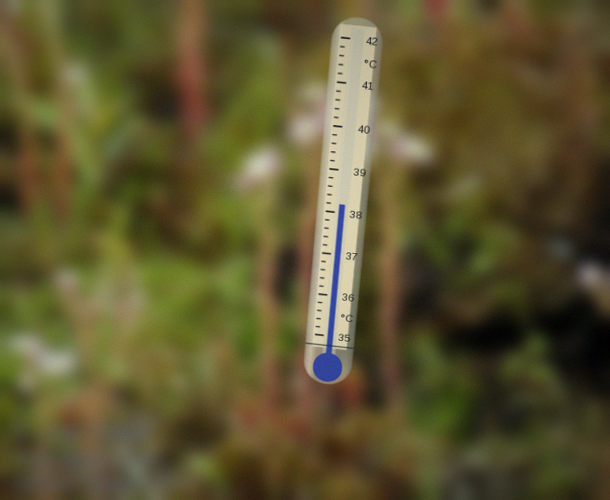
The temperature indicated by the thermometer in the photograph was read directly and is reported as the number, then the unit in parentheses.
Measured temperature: 38.2 (°C)
